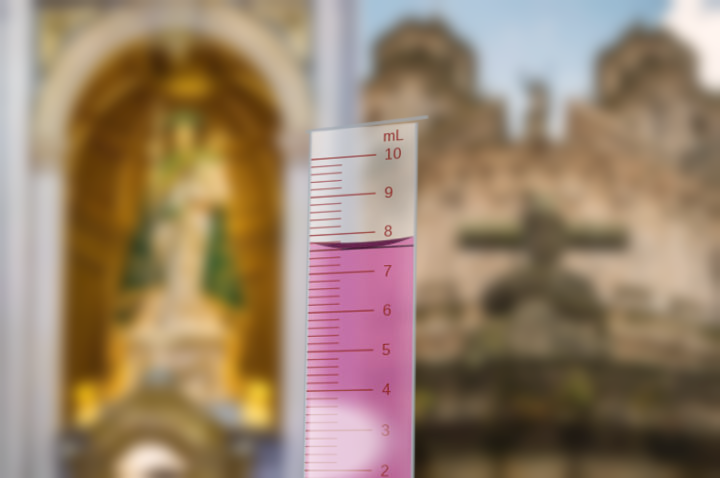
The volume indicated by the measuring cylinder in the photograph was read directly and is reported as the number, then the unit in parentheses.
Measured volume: 7.6 (mL)
